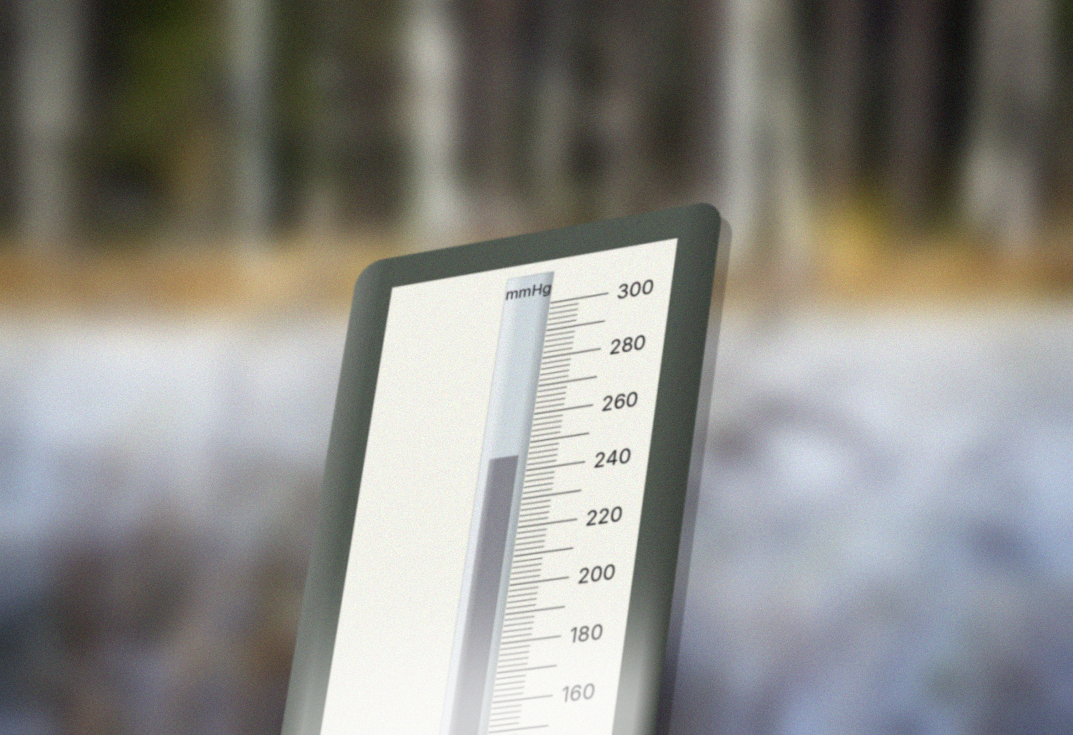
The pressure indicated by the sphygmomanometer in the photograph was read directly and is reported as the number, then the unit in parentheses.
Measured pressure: 246 (mmHg)
